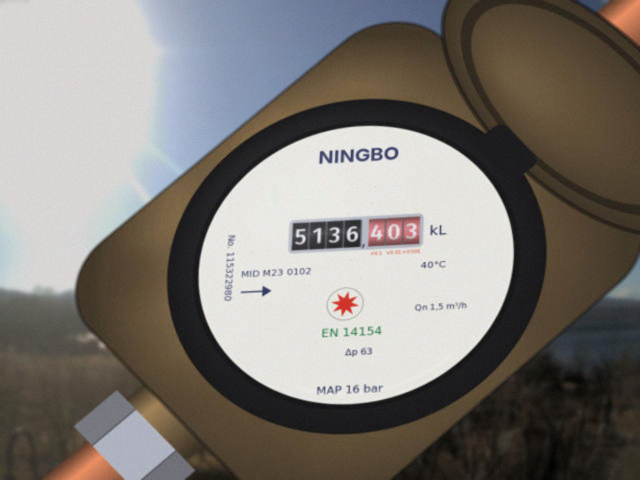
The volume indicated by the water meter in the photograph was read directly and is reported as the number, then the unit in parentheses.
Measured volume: 5136.403 (kL)
